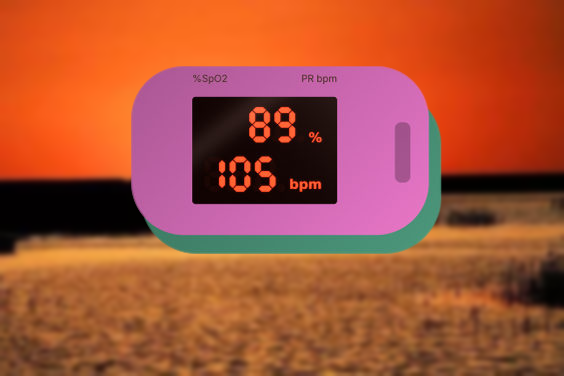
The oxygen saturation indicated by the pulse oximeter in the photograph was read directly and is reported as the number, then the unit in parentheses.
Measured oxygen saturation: 89 (%)
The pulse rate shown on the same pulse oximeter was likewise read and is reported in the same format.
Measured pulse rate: 105 (bpm)
